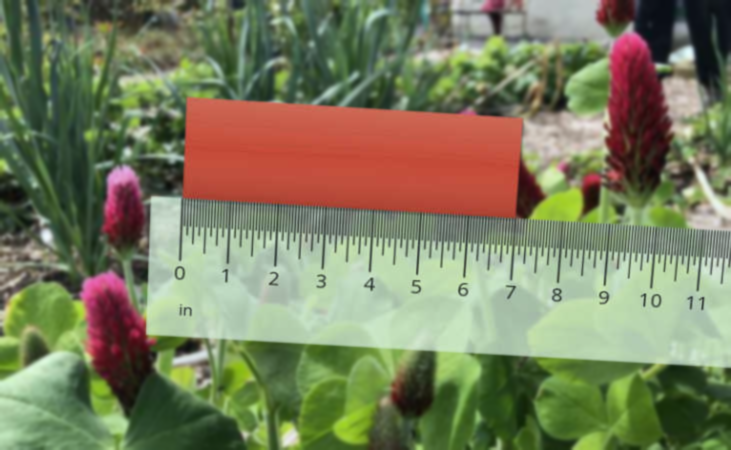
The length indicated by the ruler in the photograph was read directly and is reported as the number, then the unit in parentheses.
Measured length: 7 (in)
